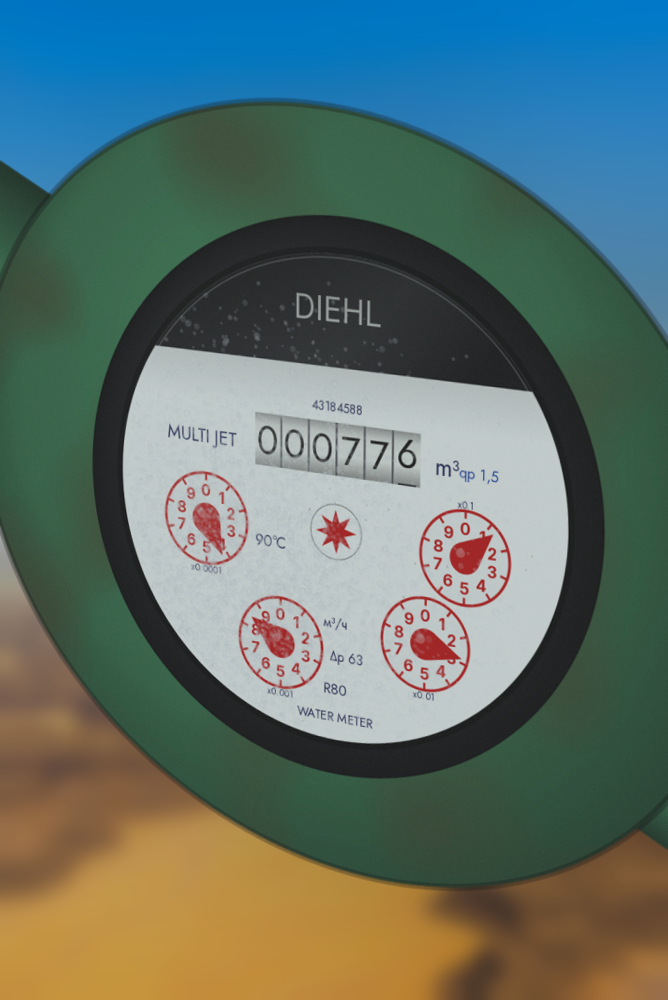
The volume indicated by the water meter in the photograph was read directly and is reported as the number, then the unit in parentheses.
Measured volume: 776.1284 (m³)
